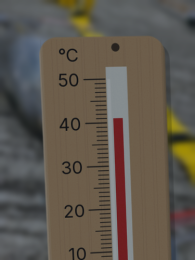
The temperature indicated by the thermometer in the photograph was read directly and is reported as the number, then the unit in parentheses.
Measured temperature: 41 (°C)
